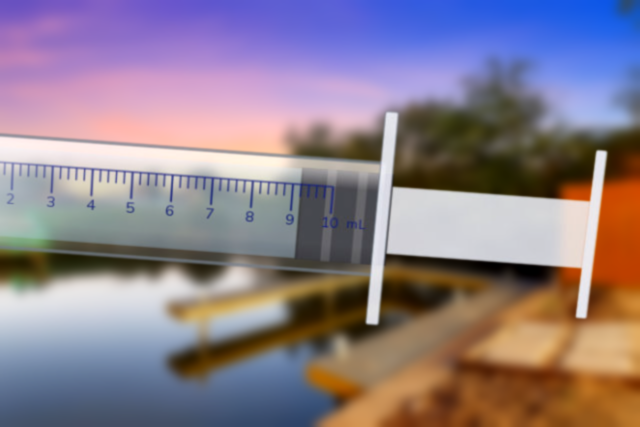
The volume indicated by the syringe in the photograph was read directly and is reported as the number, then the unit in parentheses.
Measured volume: 9.2 (mL)
